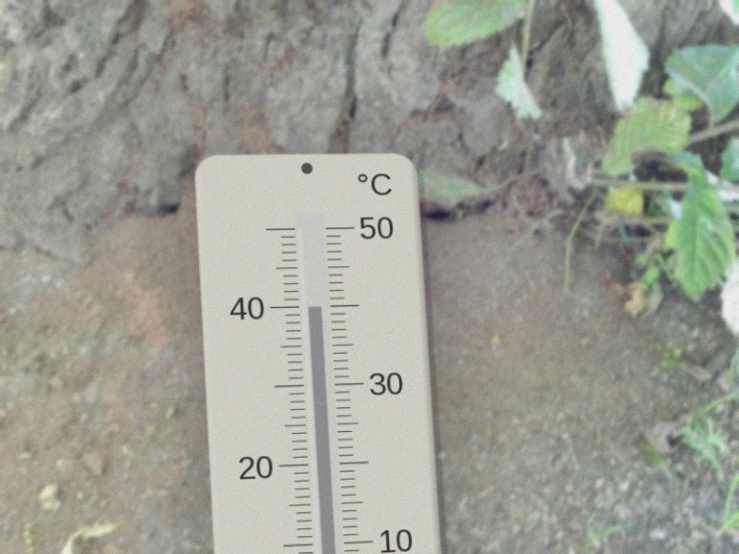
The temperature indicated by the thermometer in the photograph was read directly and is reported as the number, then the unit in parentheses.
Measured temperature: 40 (°C)
